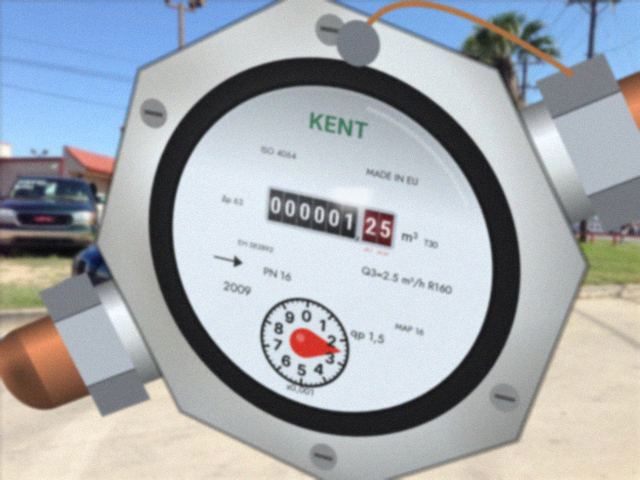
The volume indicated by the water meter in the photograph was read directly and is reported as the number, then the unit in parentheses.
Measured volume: 1.252 (m³)
